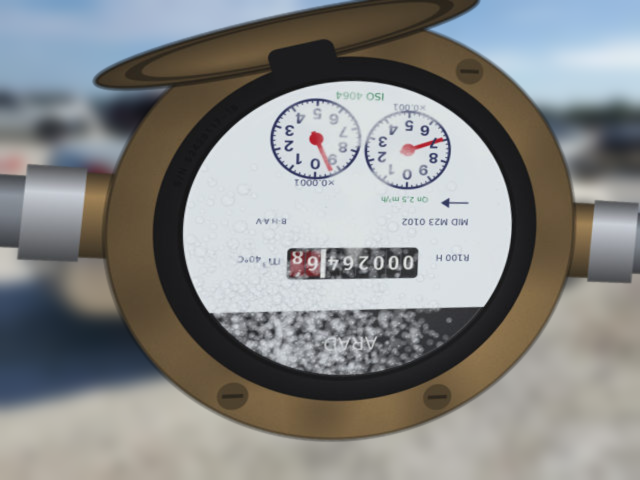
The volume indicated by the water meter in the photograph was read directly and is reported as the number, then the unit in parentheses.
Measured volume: 264.6769 (m³)
